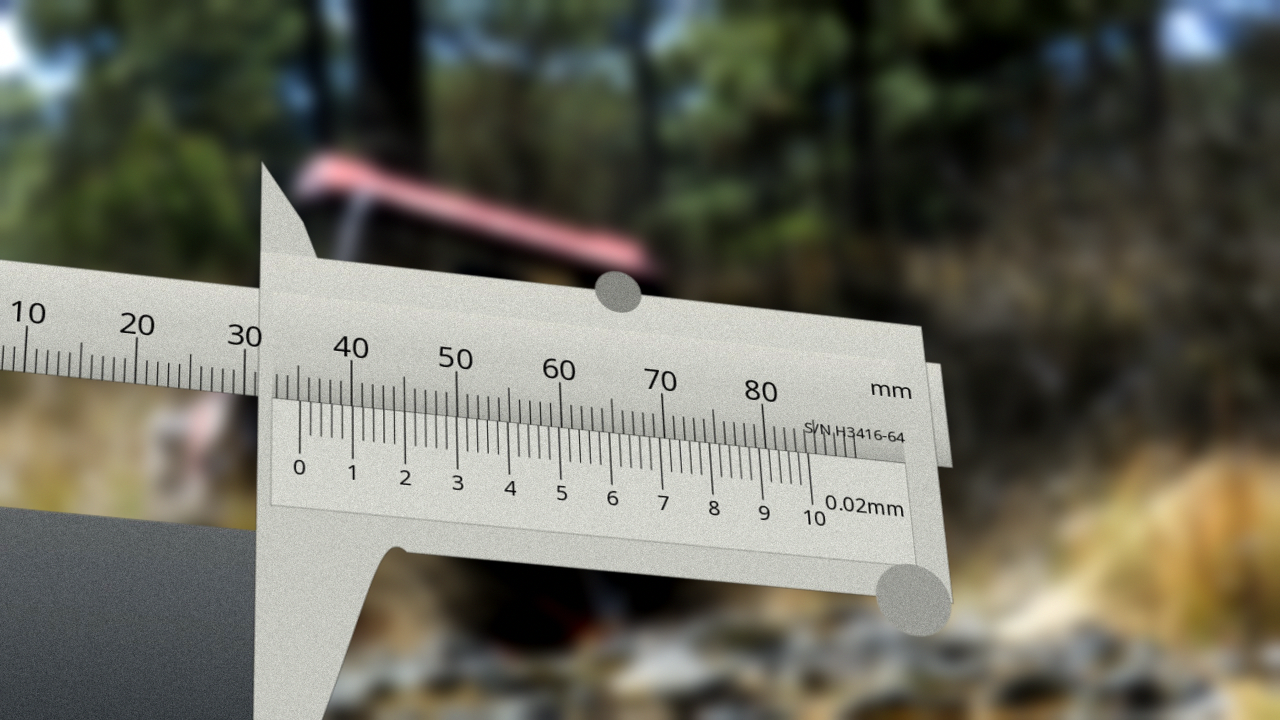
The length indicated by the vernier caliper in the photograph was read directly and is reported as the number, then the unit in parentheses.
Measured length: 35.2 (mm)
